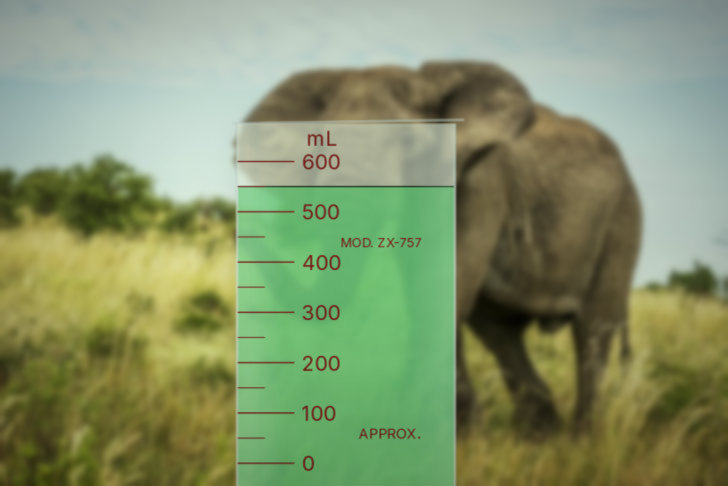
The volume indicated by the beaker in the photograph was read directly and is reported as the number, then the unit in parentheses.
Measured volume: 550 (mL)
